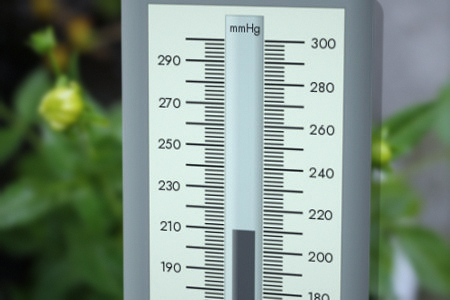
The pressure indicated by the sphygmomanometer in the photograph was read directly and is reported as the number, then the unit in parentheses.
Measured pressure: 210 (mmHg)
